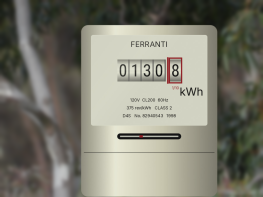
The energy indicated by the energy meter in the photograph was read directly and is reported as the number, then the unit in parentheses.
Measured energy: 130.8 (kWh)
